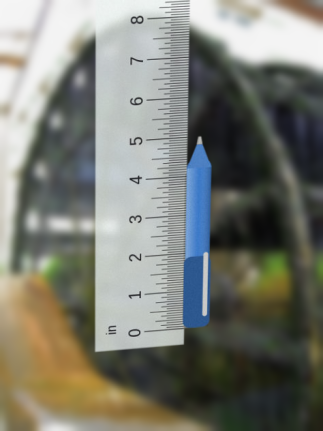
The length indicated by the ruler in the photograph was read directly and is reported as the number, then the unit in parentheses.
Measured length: 5 (in)
